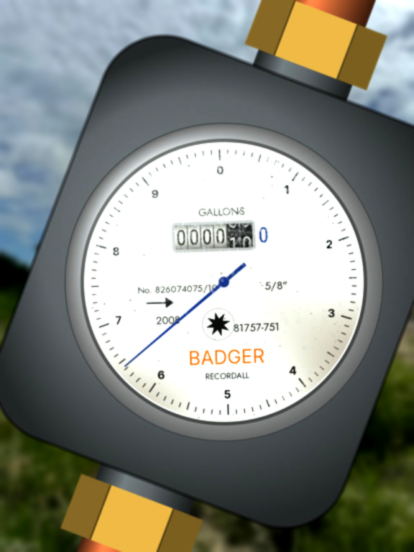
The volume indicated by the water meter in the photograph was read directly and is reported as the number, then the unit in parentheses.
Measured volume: 96.4 (gal)
